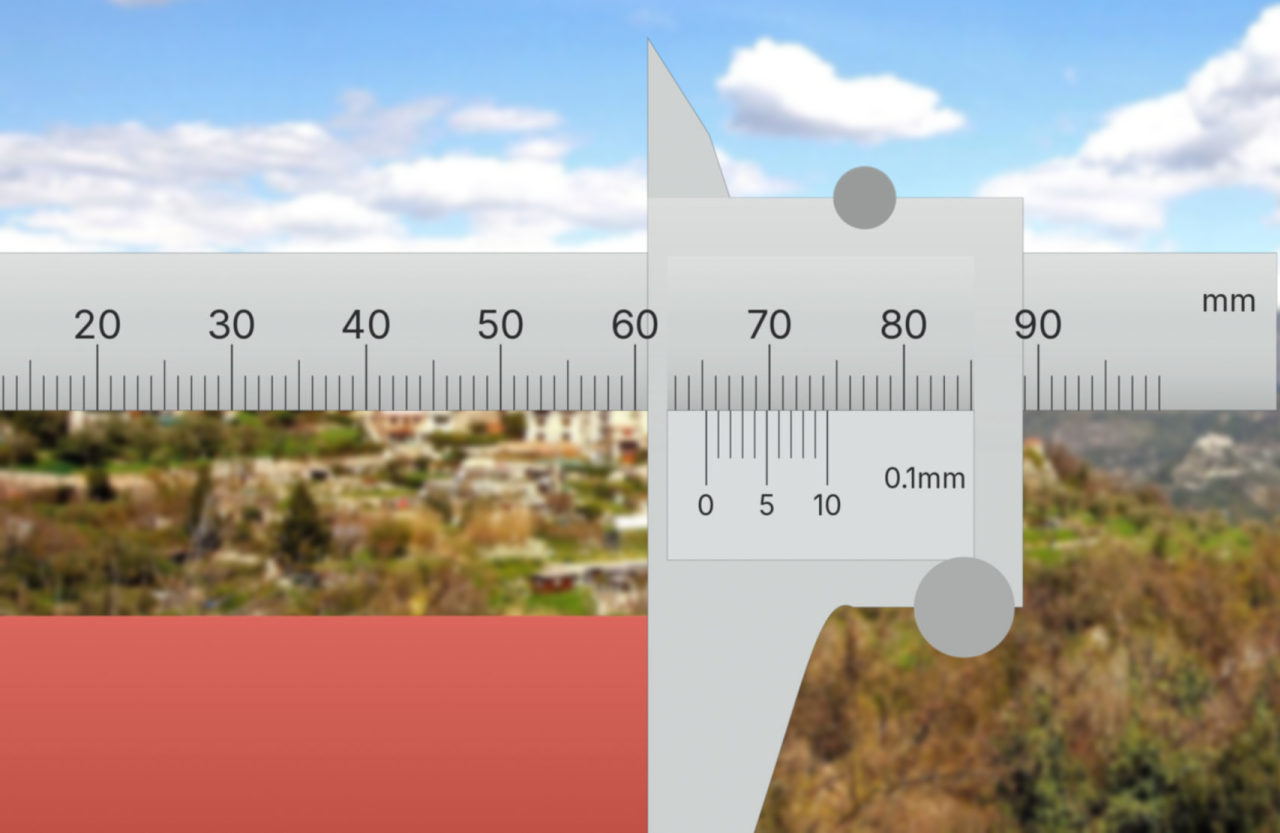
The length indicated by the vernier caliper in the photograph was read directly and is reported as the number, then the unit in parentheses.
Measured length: 65.3 (mm)
